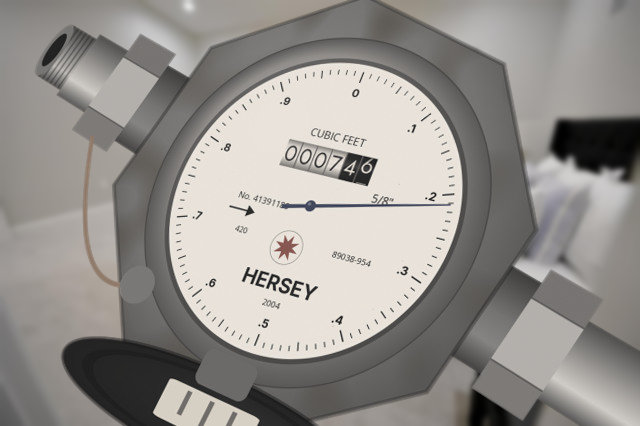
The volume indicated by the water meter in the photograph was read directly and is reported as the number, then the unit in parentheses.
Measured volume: 746.21 (ft³)
